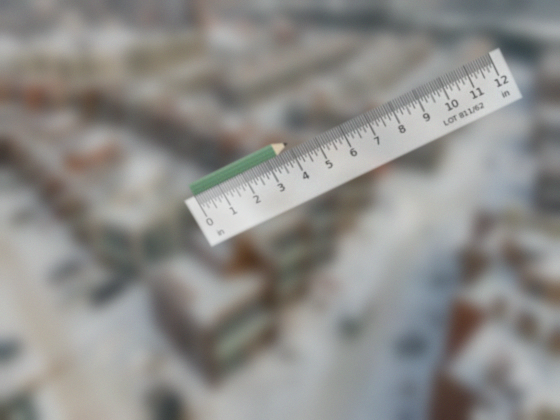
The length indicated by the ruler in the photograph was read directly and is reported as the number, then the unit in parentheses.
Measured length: 4 (in)
